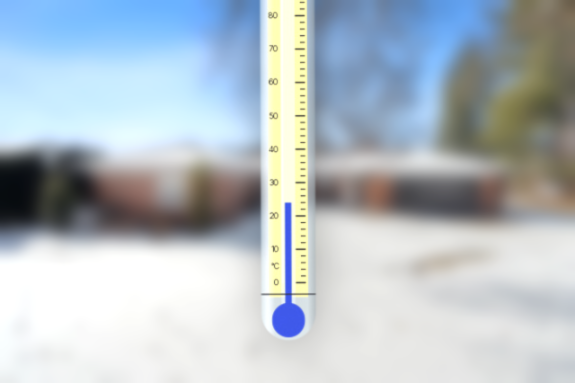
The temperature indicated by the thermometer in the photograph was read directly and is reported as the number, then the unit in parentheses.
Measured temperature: 24 (°C)
